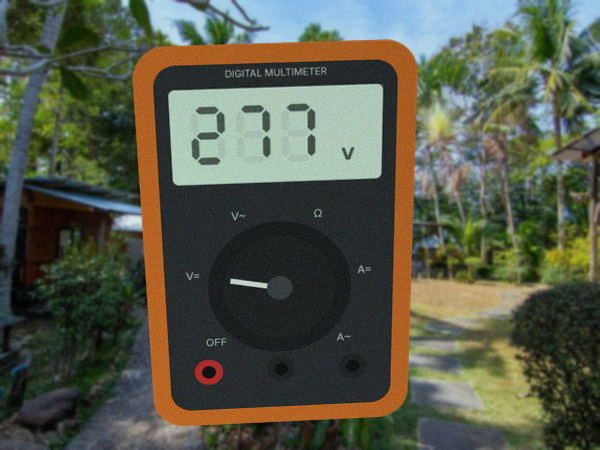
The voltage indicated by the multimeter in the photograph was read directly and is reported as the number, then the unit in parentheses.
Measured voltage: 277 (V)
